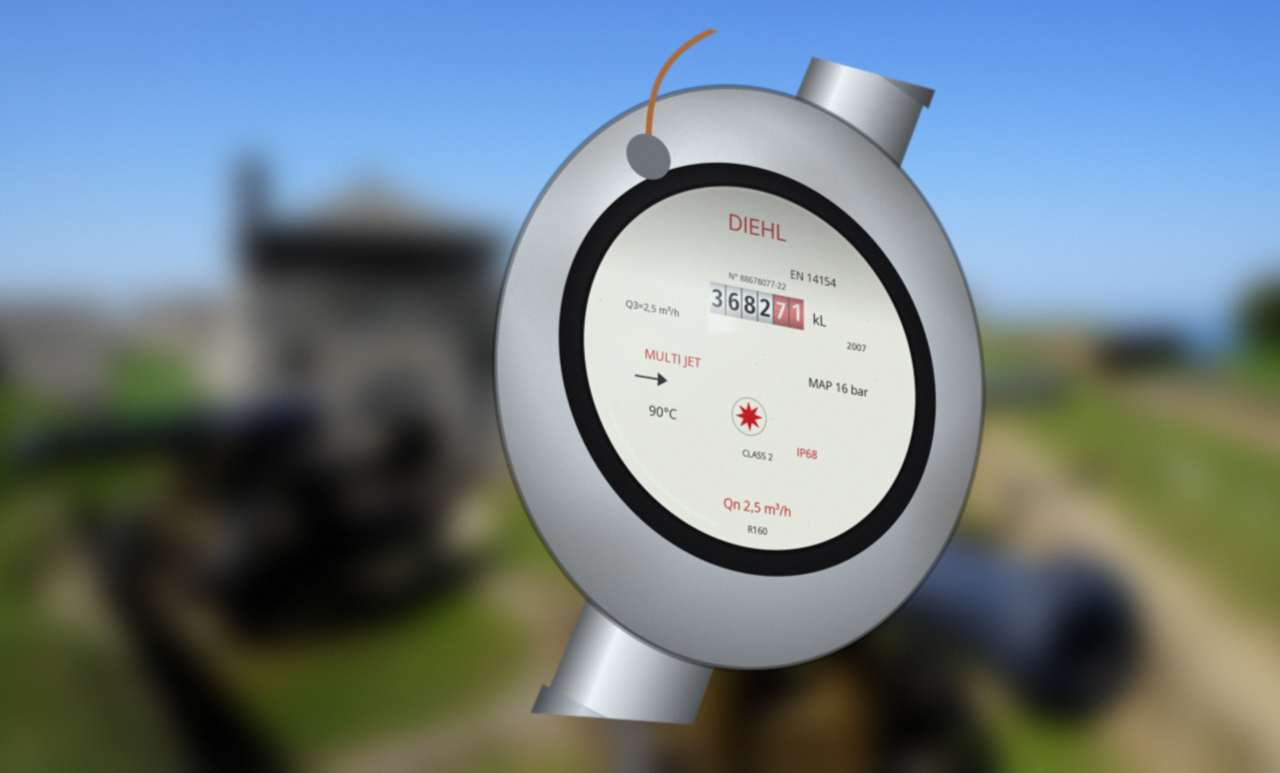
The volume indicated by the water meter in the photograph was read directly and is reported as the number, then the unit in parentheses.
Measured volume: 3682.71 (kL)
